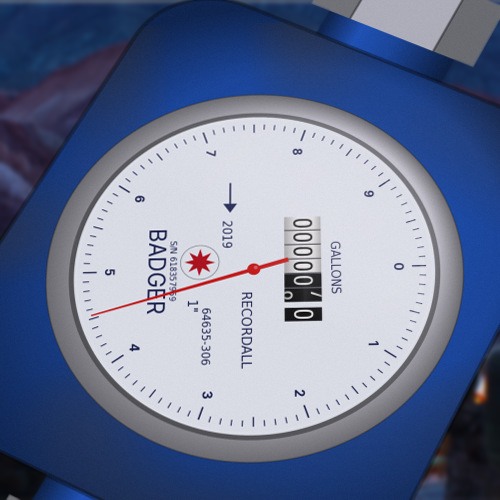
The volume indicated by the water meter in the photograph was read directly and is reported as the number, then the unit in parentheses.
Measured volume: 74.5 (gal)
